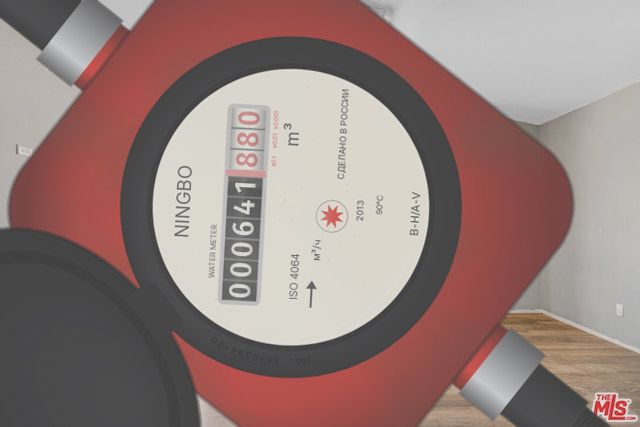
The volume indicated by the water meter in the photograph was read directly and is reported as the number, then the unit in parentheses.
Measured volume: 641.880 (m³)
